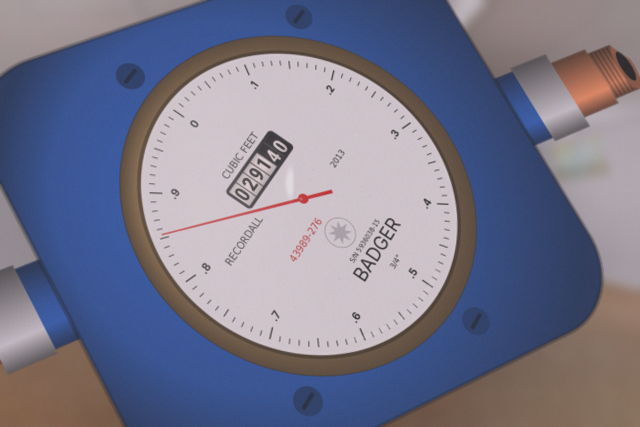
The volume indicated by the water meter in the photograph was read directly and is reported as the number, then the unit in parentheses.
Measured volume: 29139.85 (ft³)
